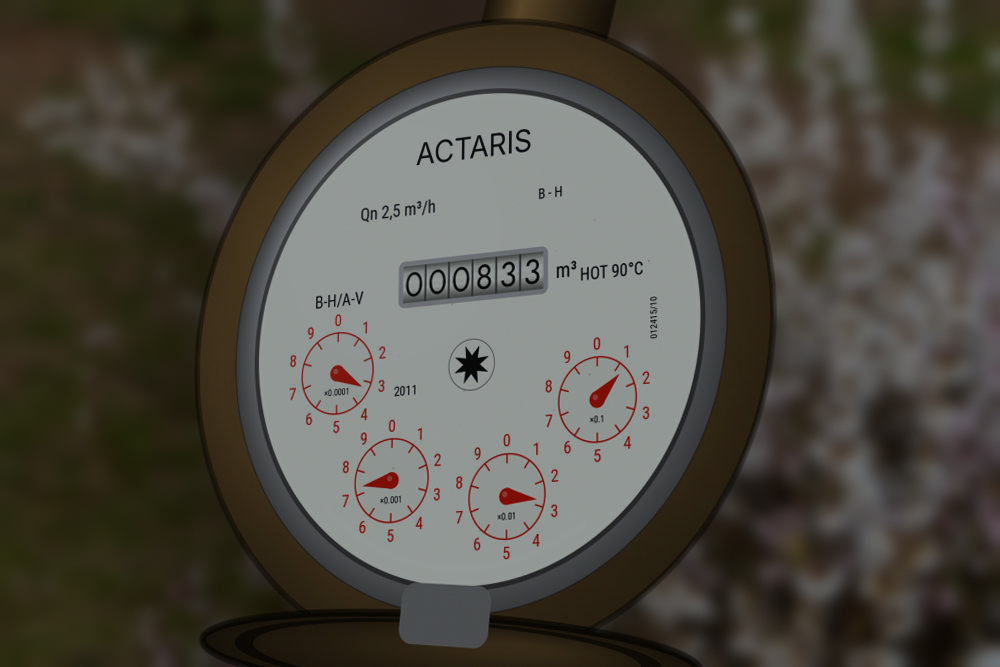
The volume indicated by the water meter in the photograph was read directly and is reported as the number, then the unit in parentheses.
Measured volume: 833.1273 (m³)
